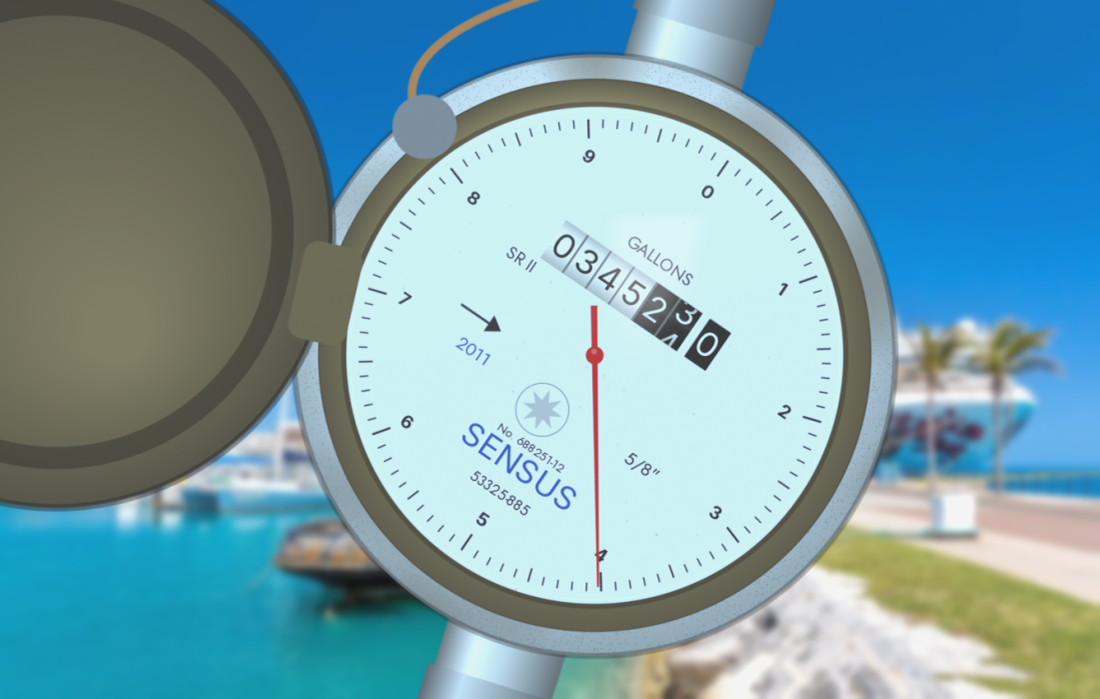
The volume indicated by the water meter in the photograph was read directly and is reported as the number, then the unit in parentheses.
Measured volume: 345234.0 (gal)
